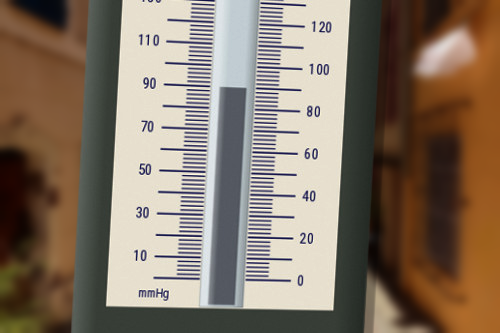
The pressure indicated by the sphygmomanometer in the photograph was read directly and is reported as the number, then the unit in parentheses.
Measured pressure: 90 (mmHg)
